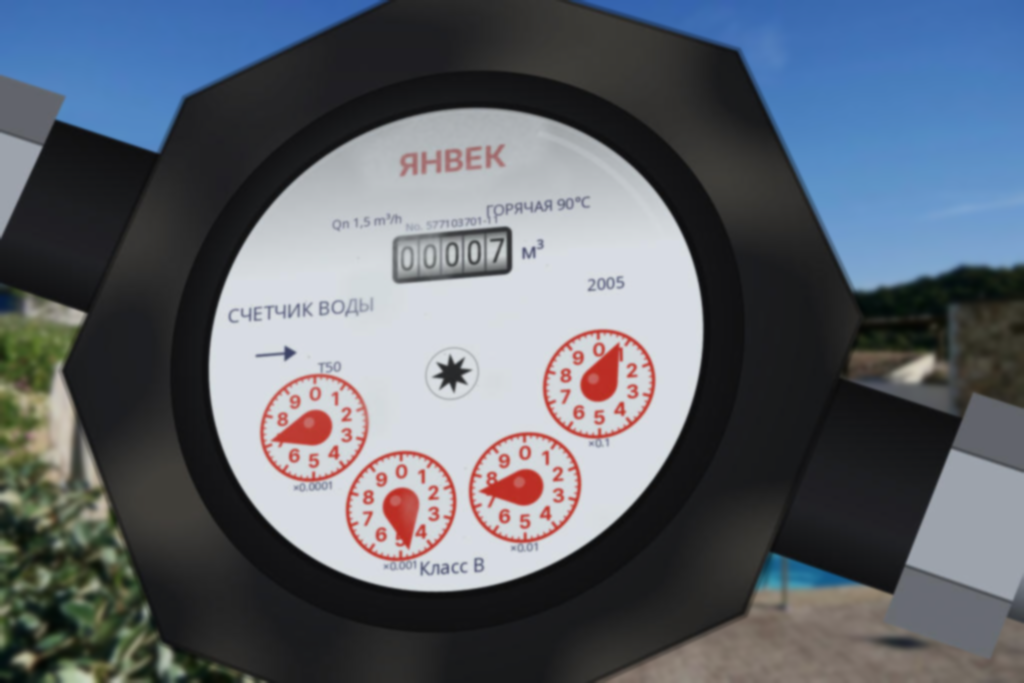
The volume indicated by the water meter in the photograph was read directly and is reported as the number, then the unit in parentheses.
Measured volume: 7.0747 (m³)
